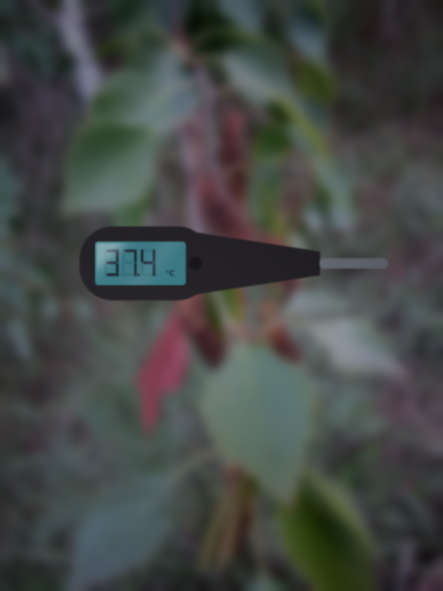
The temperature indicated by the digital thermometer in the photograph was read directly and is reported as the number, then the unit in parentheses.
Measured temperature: 37.4 (°C)
